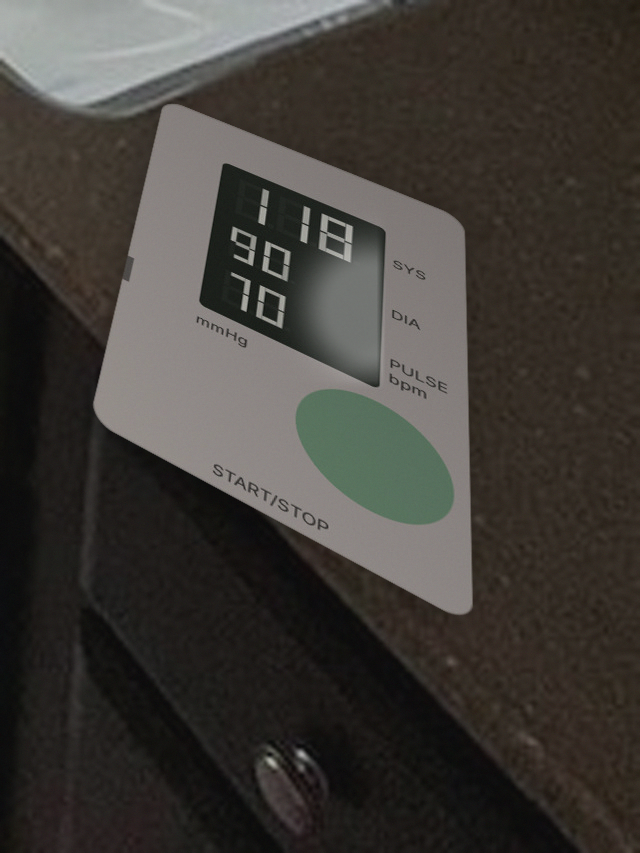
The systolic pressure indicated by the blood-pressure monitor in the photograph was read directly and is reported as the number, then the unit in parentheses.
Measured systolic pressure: 118 (mmHg)
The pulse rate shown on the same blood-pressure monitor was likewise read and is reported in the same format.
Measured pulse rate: 70 (bpm)
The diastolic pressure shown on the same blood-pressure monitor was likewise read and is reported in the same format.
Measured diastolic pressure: 90 (mmHg)
